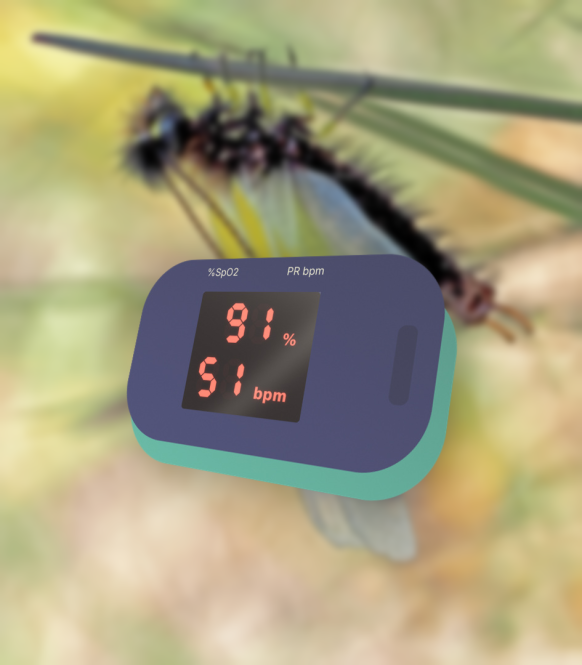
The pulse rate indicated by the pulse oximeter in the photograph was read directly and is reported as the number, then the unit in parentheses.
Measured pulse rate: 51 (bpm)
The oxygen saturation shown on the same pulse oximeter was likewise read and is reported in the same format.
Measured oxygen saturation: 91 (%)
